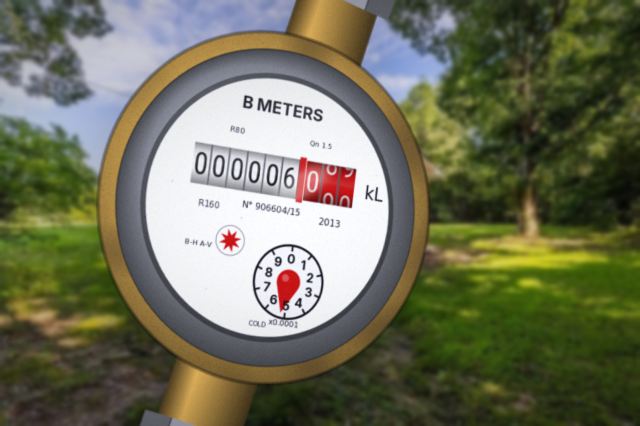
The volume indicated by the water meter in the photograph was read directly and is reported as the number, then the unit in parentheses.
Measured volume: 6.0895 (kL)
